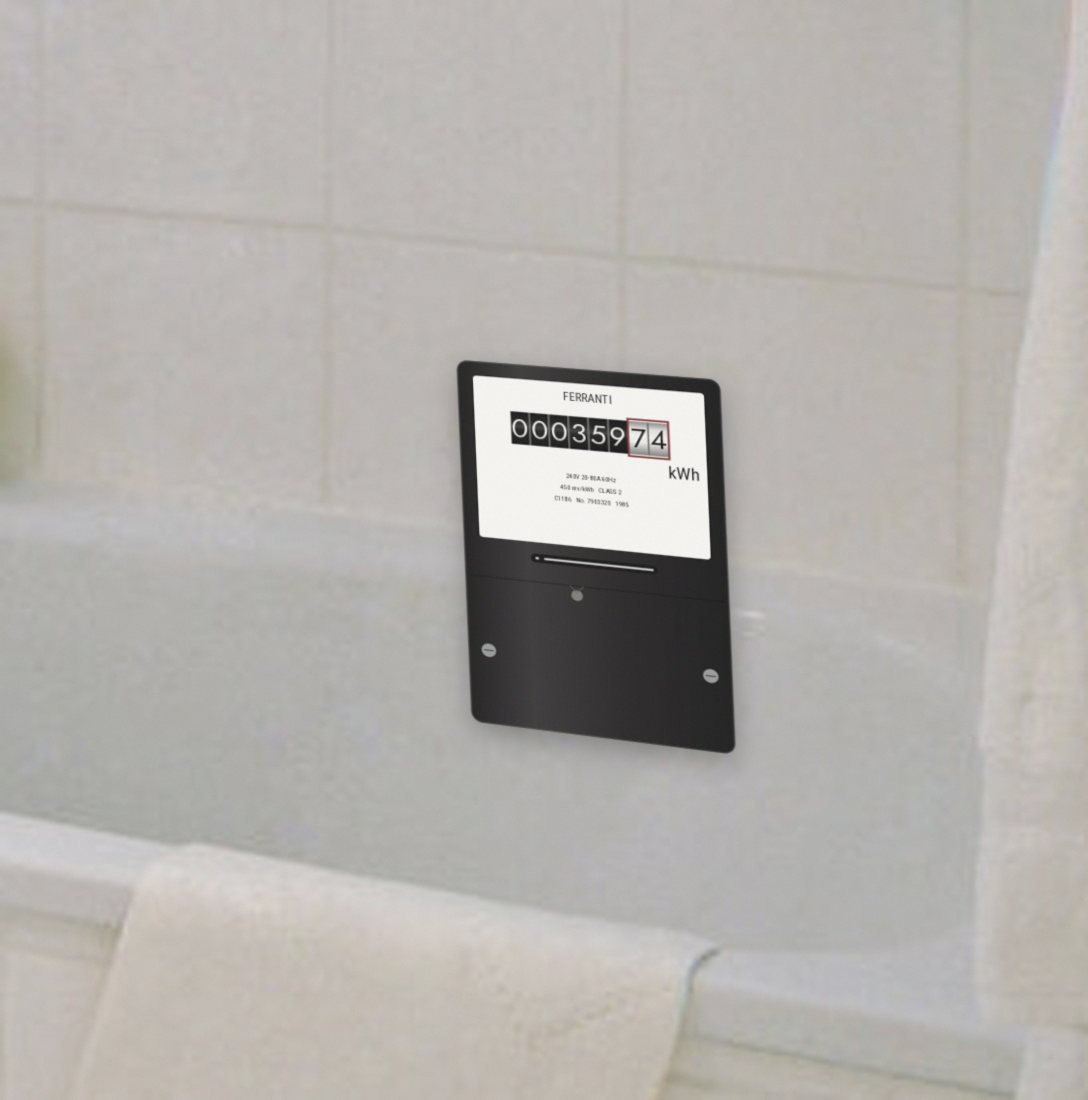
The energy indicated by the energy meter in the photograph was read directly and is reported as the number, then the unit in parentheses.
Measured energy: 359.74 (kWh)
